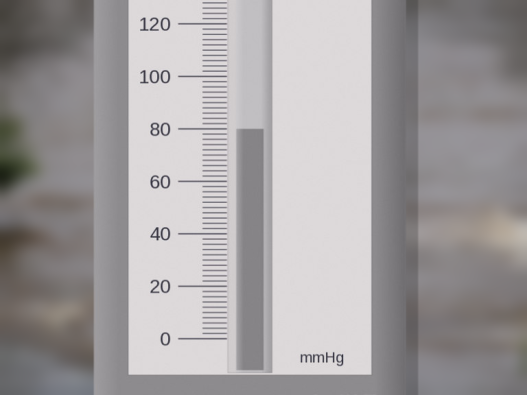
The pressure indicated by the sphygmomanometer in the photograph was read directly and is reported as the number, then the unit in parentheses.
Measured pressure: 80 (mmHg)
